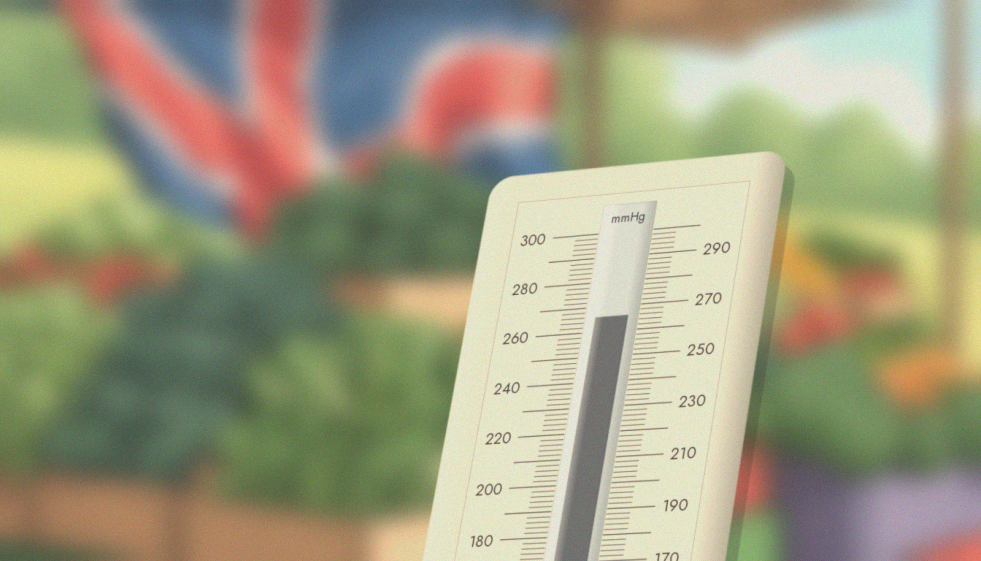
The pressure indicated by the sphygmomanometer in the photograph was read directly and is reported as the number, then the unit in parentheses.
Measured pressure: 266 (mmHg)
